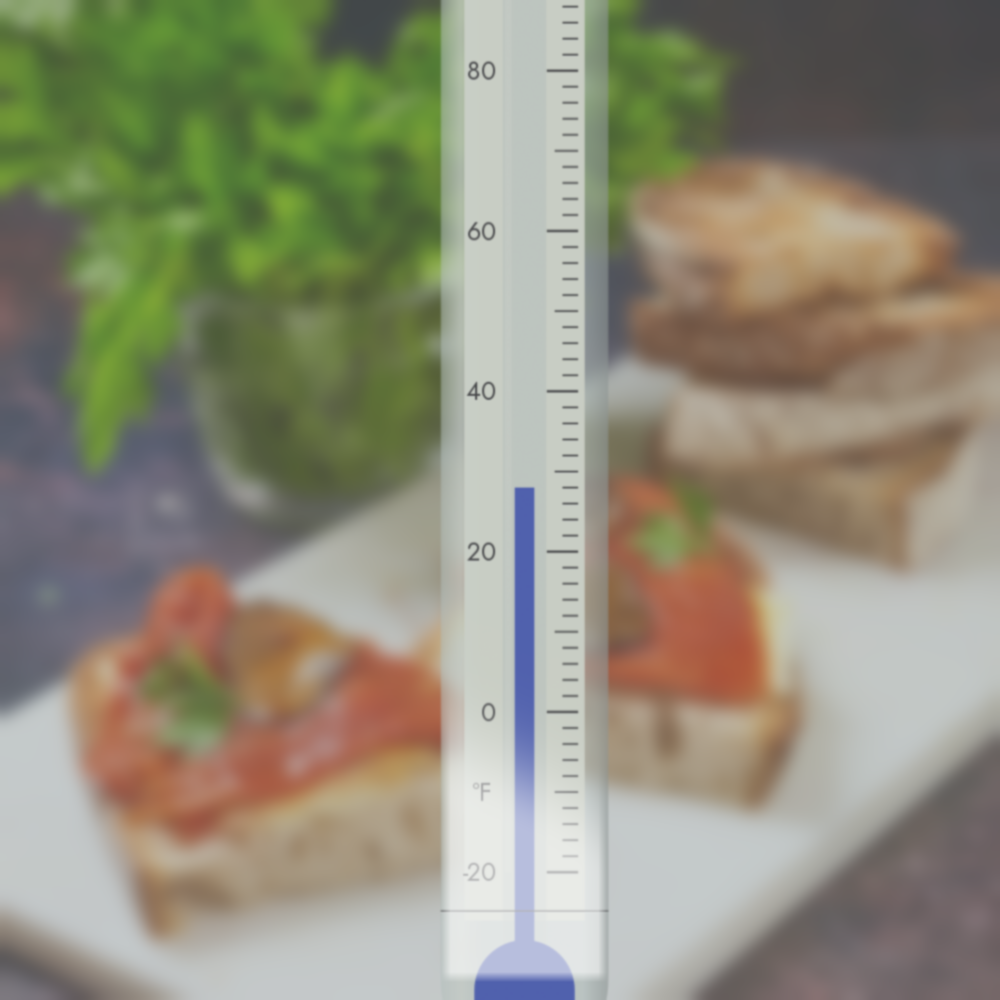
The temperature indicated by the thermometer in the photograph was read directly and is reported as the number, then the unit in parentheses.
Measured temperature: 28 (°F)
